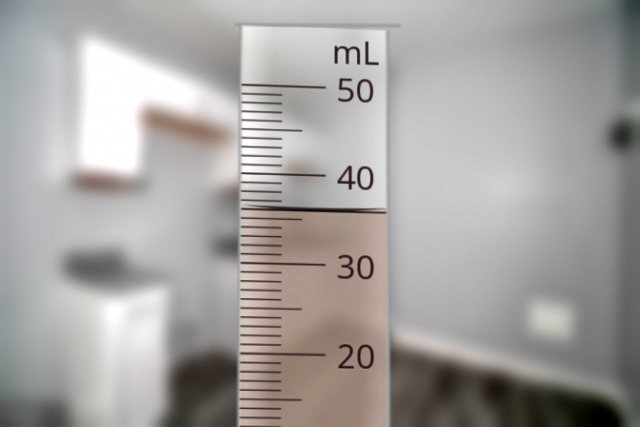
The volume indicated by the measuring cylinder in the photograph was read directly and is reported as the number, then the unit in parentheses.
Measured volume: 36 (mL)
